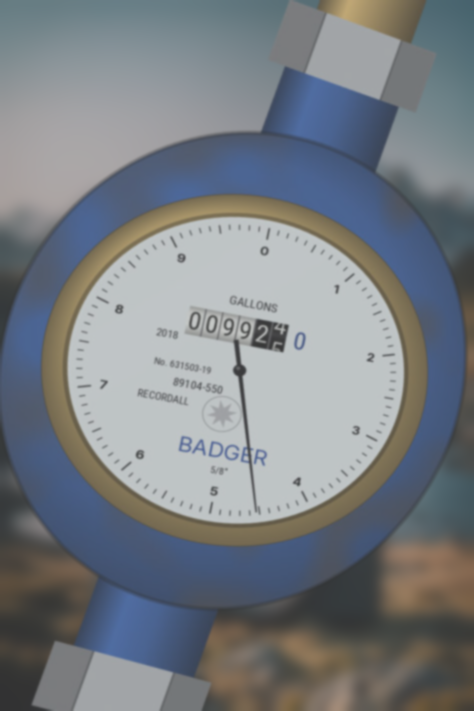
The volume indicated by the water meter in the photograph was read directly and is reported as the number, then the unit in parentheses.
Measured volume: 99244.5 (gal)
